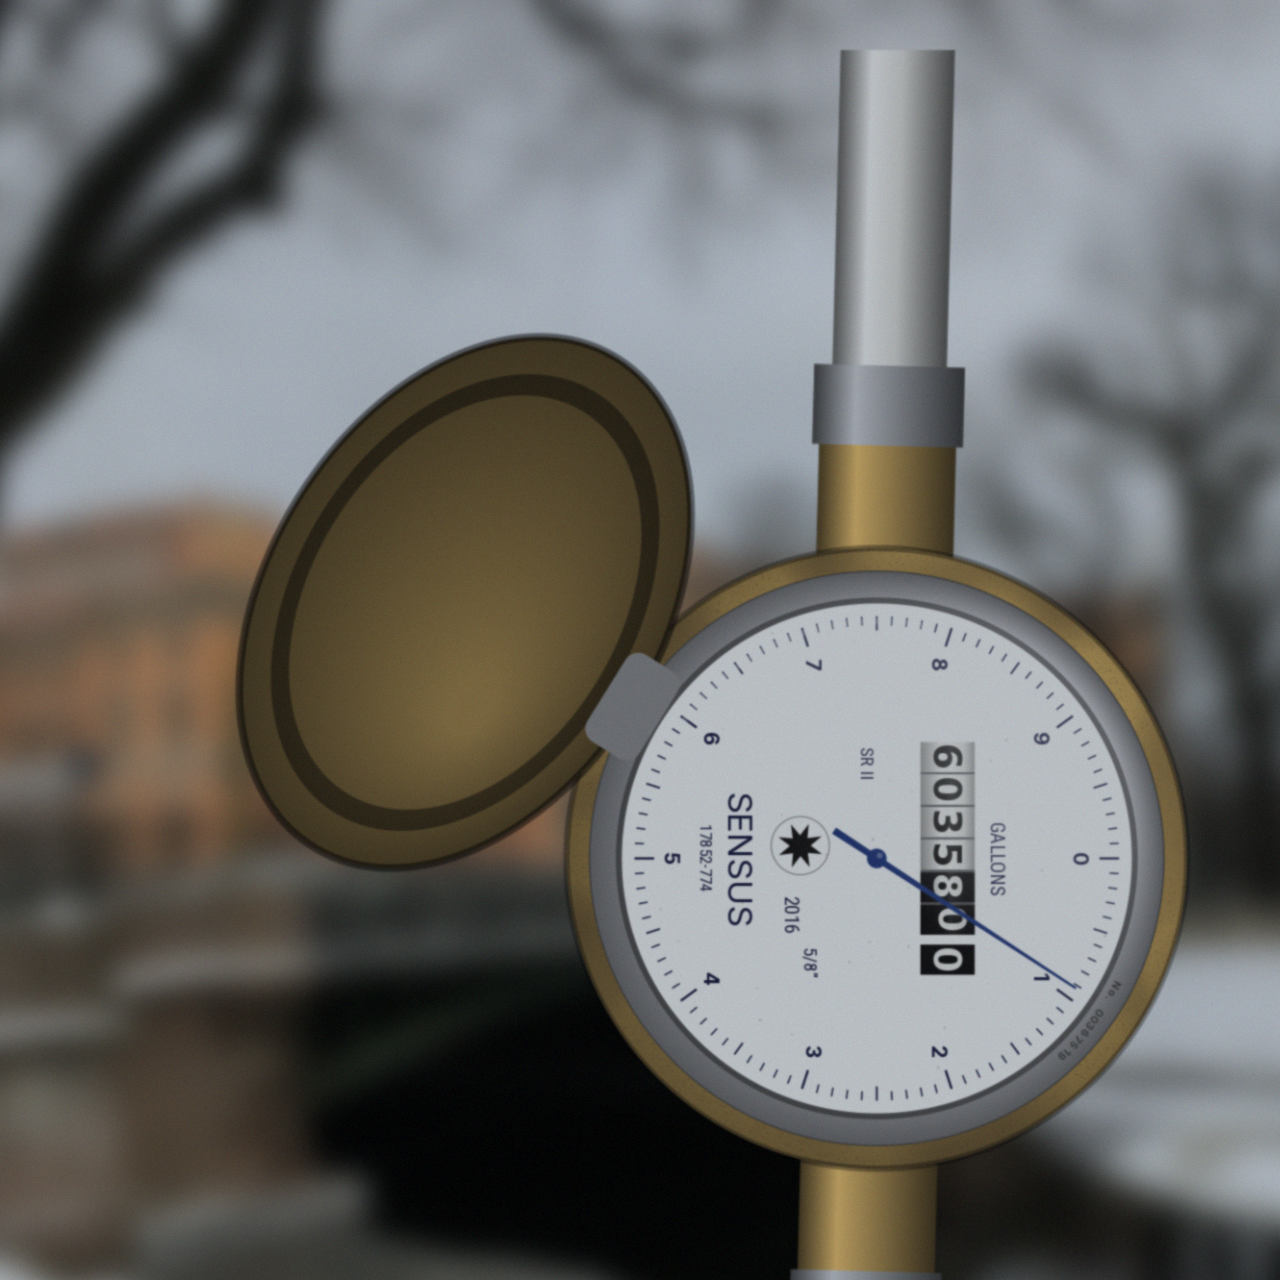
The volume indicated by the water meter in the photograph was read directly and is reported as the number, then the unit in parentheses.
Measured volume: 6035800.9 (gal)
